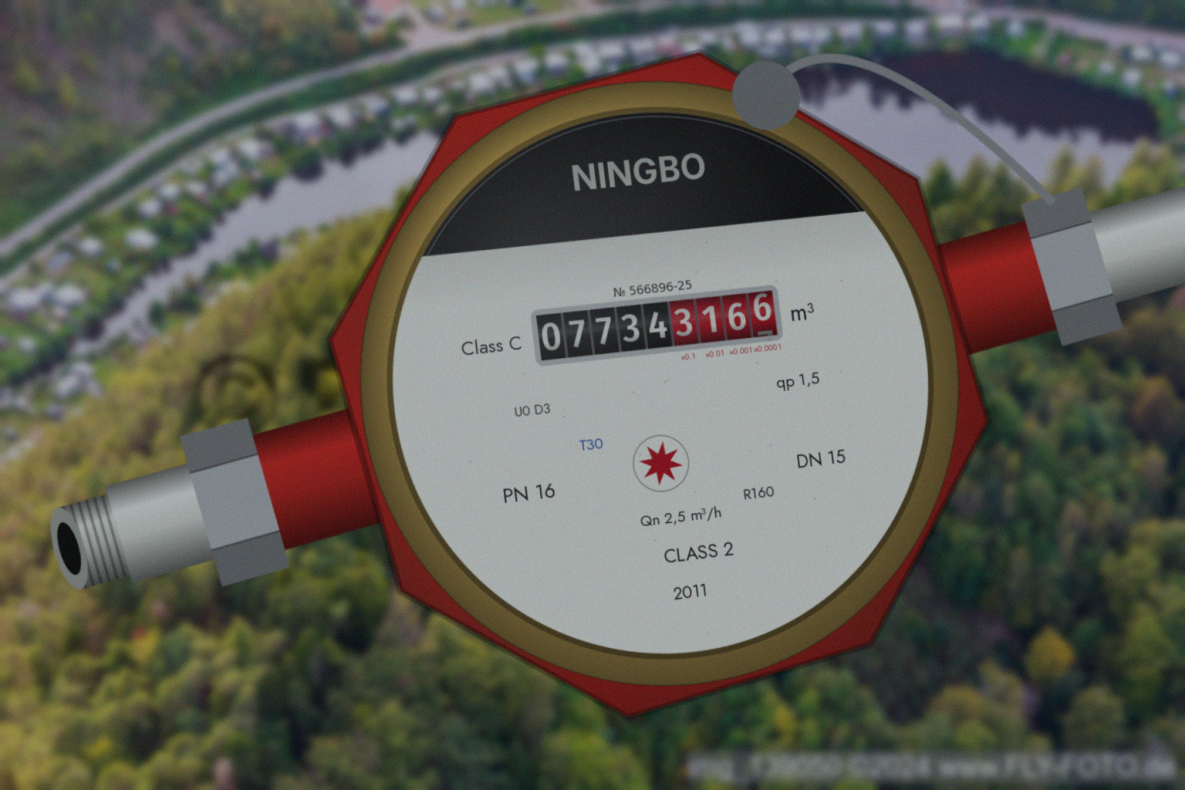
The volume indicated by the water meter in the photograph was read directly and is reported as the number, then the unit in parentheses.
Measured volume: 7734.3166 (m³)
